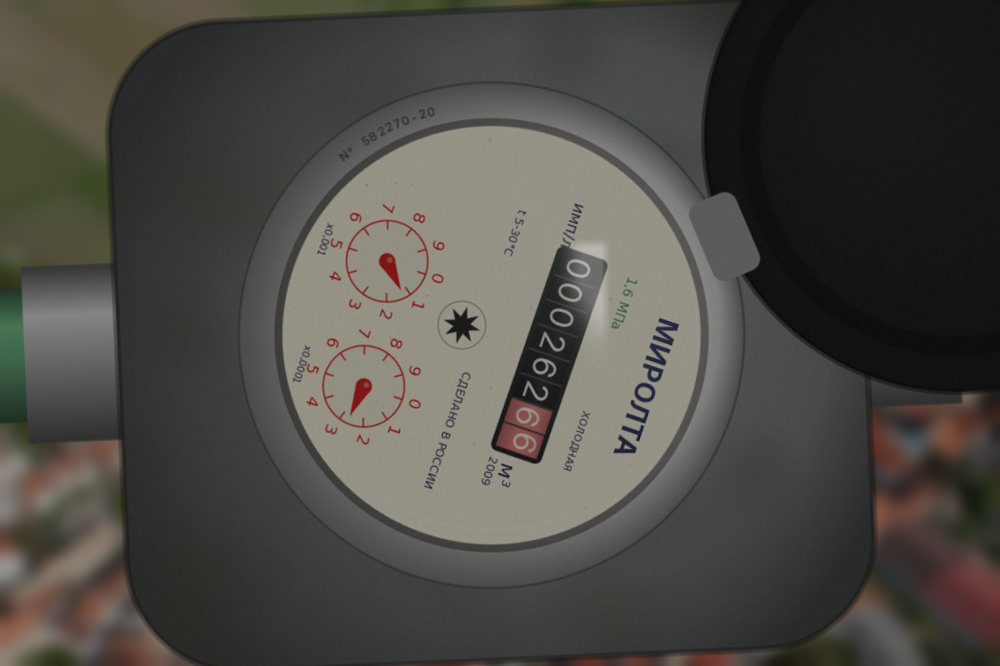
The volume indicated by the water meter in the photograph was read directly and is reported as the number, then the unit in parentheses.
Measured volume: 262.6612 (m³)
